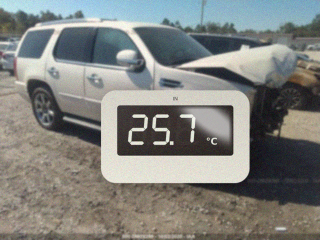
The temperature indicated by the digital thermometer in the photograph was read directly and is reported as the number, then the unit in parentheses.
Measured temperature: 25.7 (°C)
